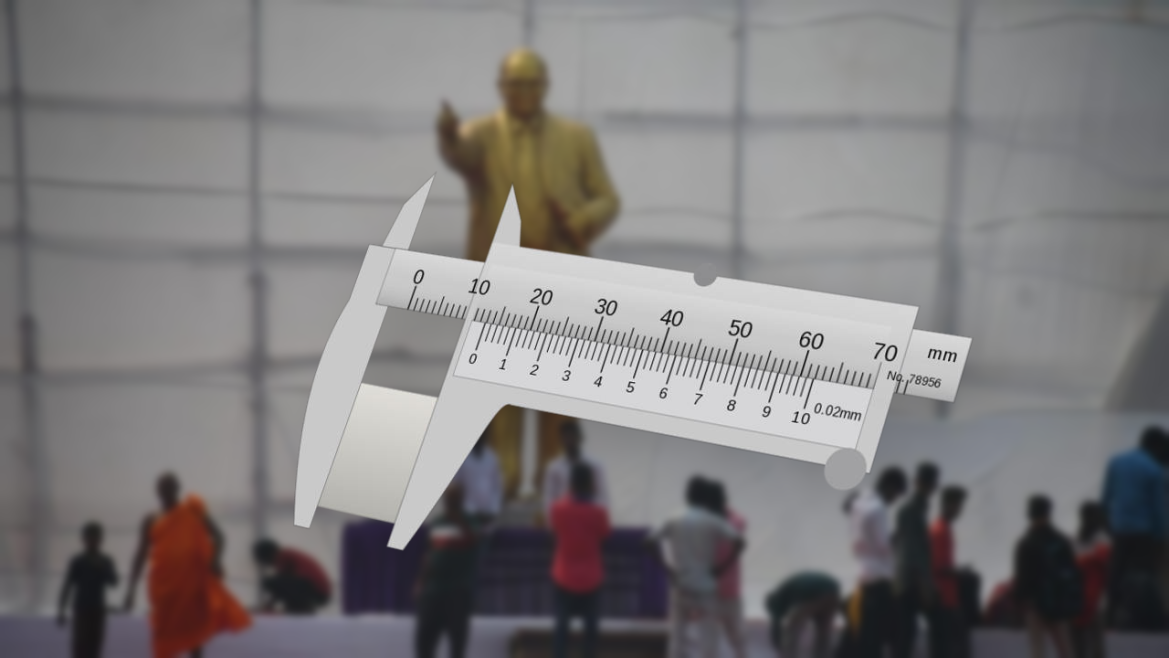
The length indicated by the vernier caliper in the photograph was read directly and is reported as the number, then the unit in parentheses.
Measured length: 12.8 (mm)
